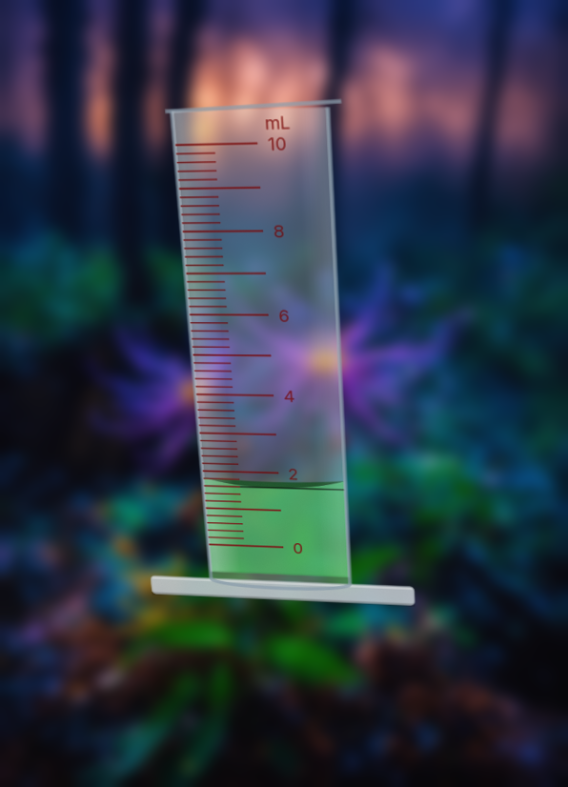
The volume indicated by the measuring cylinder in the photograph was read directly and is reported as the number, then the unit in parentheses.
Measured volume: 1.6 (mL)
